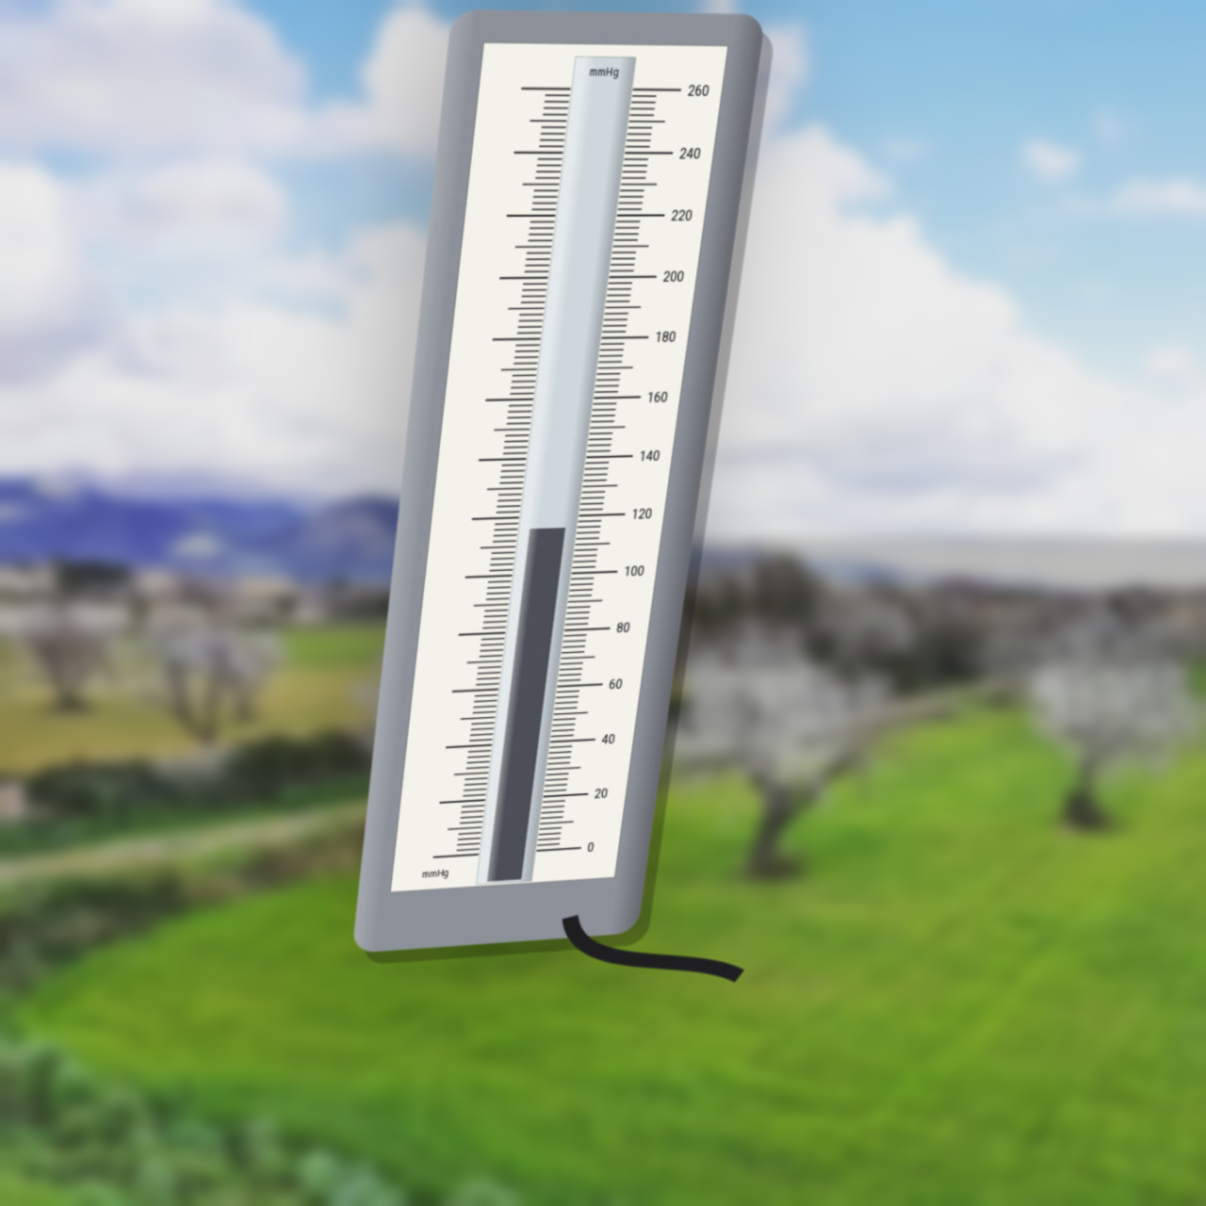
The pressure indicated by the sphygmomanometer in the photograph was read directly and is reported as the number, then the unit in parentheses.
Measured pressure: 116 (mmHg)
